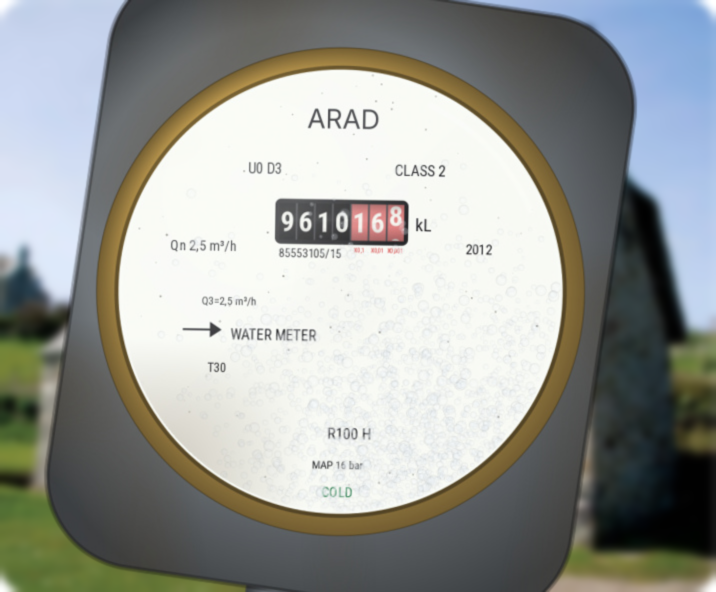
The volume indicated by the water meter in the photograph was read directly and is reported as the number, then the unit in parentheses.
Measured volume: 9610.168 (kL)
